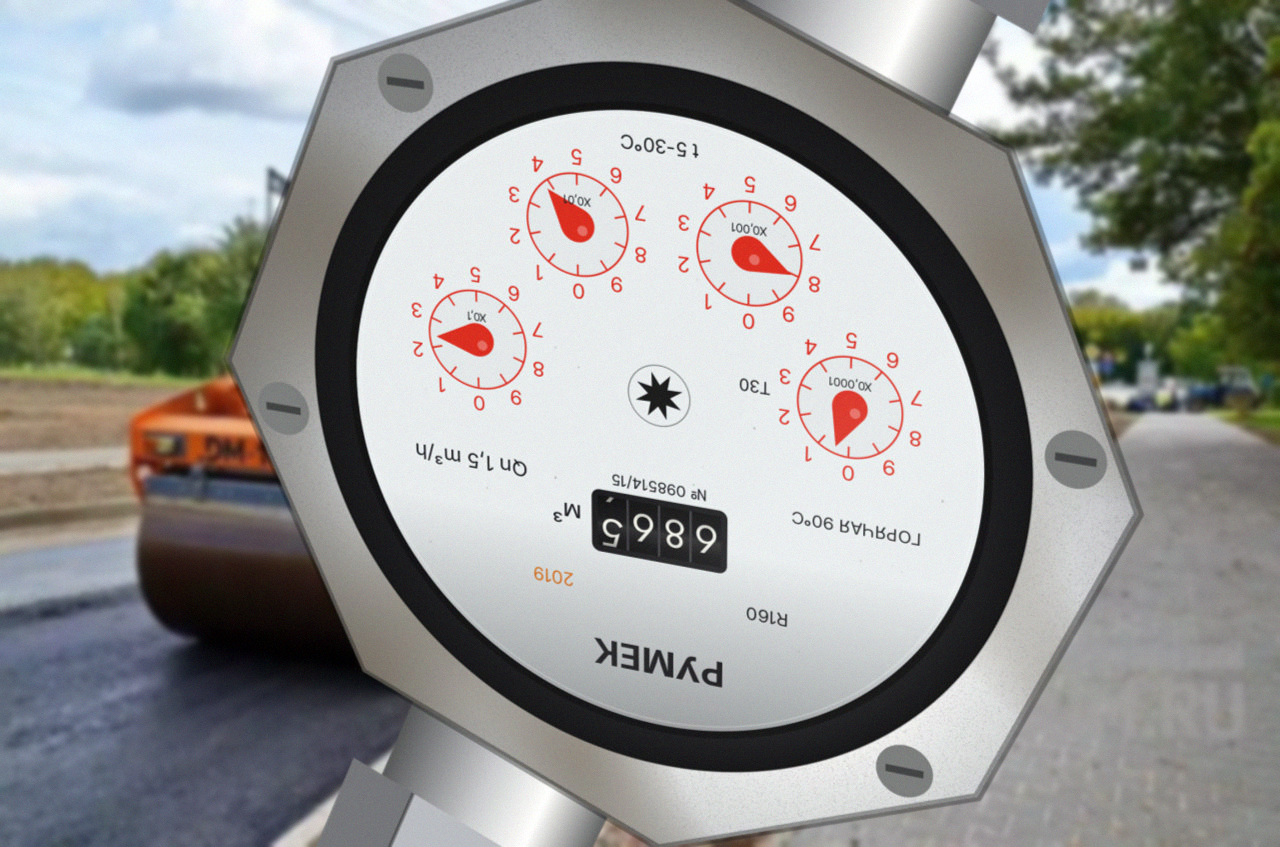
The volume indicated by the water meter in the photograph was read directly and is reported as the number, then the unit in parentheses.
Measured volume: 6865.2380 (m³)
